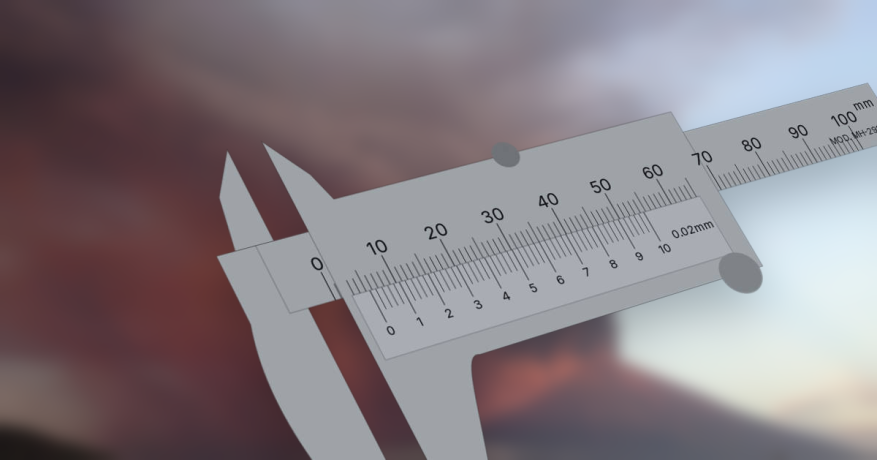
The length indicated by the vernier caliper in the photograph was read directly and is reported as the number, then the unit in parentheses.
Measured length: 5.6 (mm)
